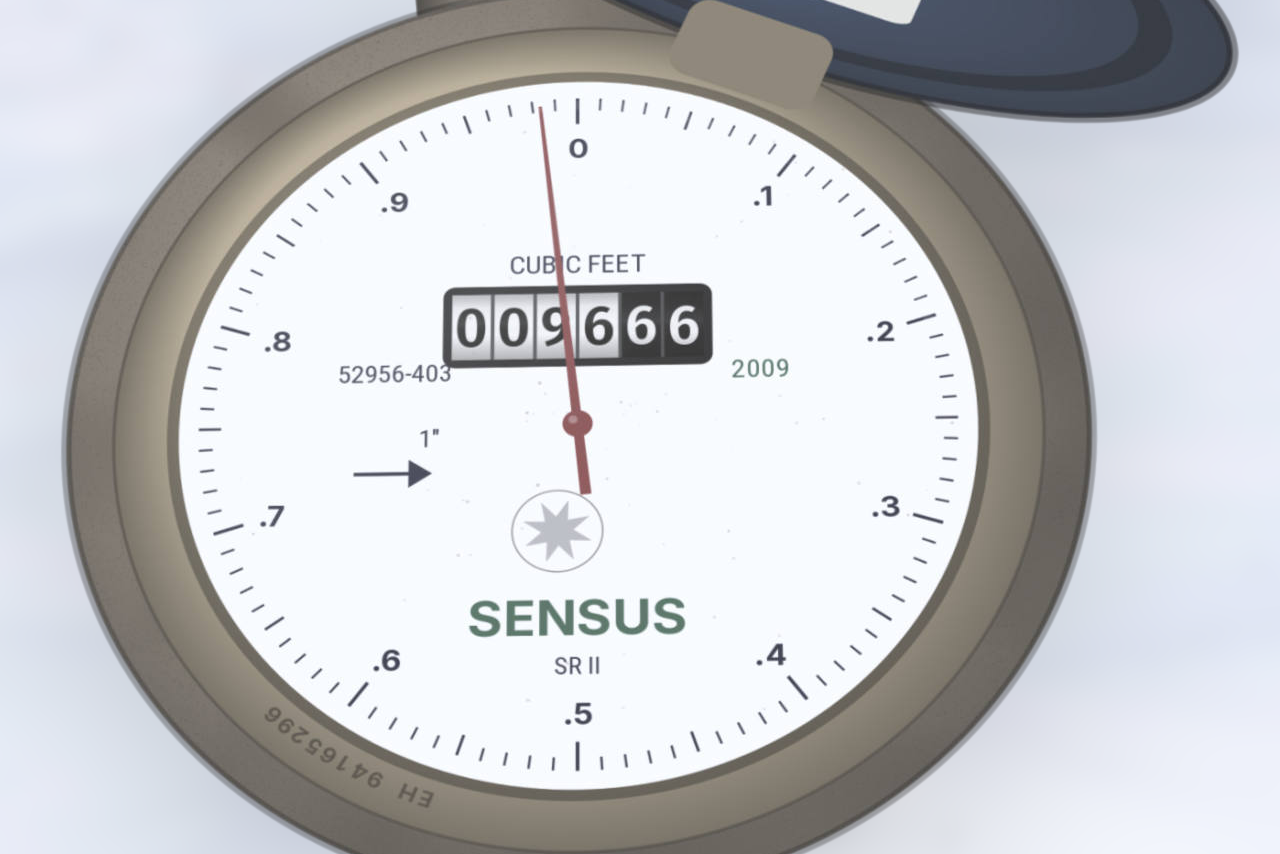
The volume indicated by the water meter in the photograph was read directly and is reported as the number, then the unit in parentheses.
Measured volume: 9665.98 (ft³)
